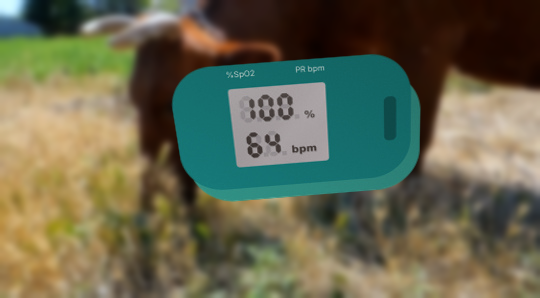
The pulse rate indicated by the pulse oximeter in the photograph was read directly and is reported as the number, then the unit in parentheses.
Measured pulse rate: 64 (bpm)
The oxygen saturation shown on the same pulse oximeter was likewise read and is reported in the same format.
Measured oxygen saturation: 100 (%)
